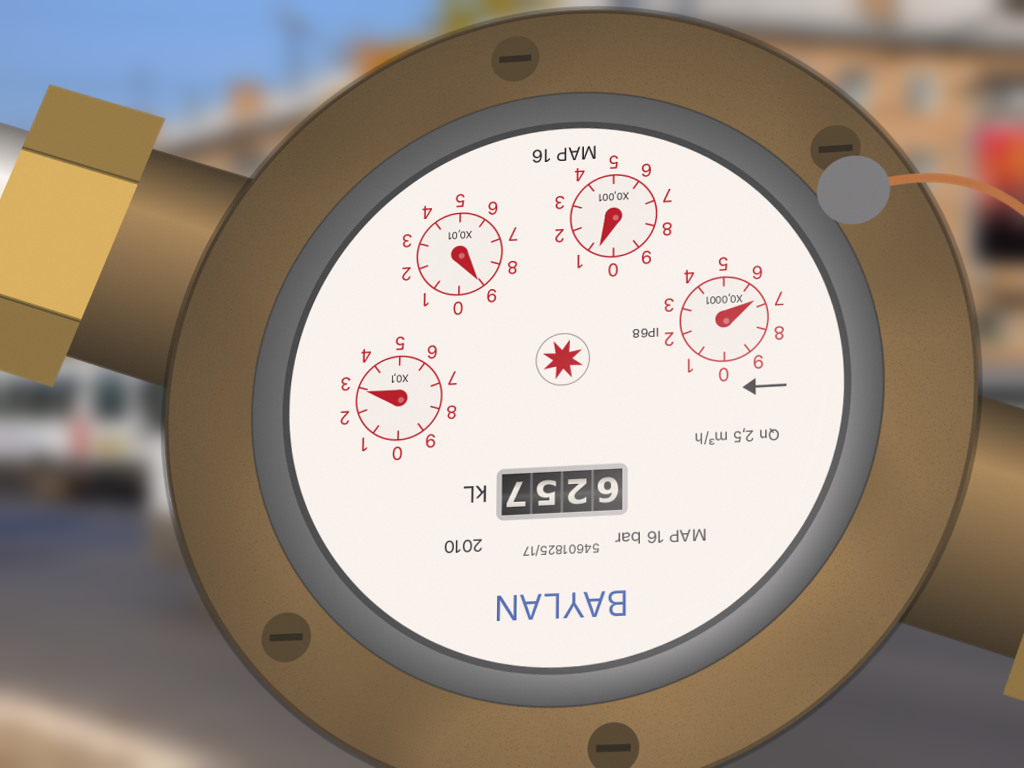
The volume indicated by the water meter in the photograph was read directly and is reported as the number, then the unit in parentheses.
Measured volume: 6257.2906 (kL)
